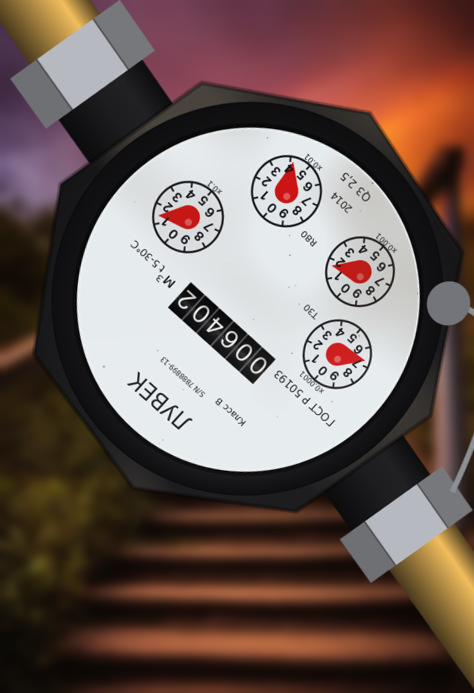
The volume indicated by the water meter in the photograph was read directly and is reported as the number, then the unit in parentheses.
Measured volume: 6402.1416 (m³)
